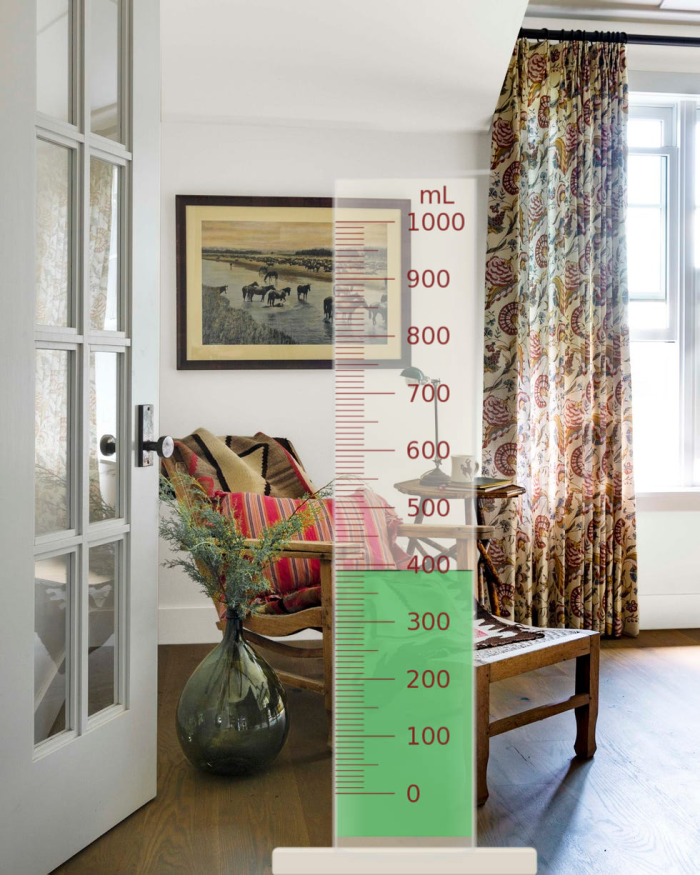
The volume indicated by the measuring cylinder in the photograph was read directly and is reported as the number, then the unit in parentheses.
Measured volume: 390 (mL)
